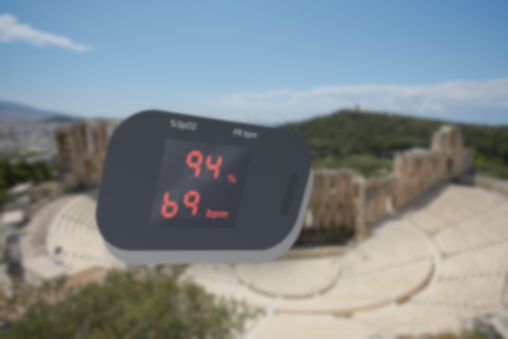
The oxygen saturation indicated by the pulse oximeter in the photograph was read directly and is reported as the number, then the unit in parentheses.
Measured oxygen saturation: 94 (%)
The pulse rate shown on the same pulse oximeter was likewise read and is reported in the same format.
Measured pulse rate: 69 (bpm)
